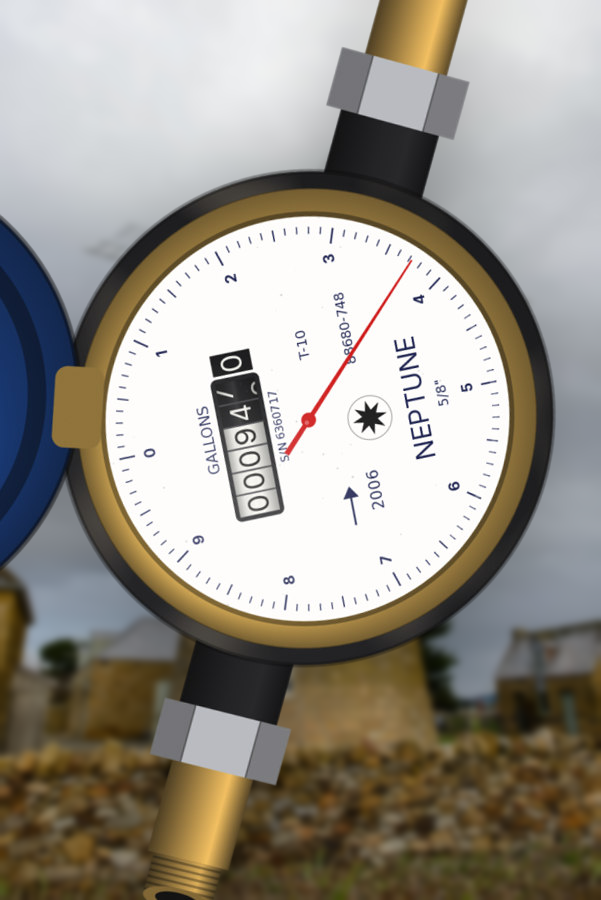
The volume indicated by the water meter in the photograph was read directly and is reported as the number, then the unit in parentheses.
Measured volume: 9473.7 (gal)
